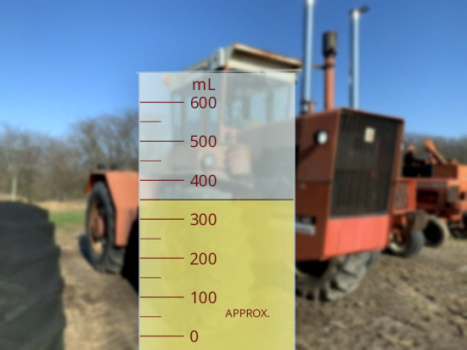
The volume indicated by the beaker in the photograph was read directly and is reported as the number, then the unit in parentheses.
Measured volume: 350 (mL)
